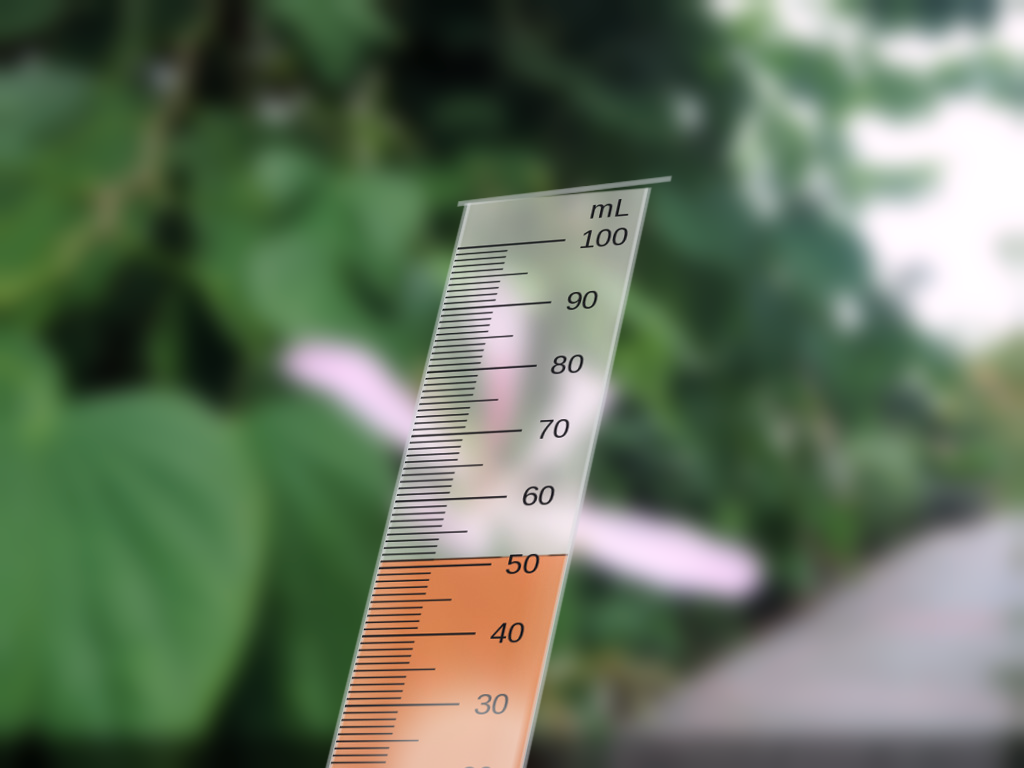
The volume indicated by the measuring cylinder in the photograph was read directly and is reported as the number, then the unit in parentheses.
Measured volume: 51 (mL)
